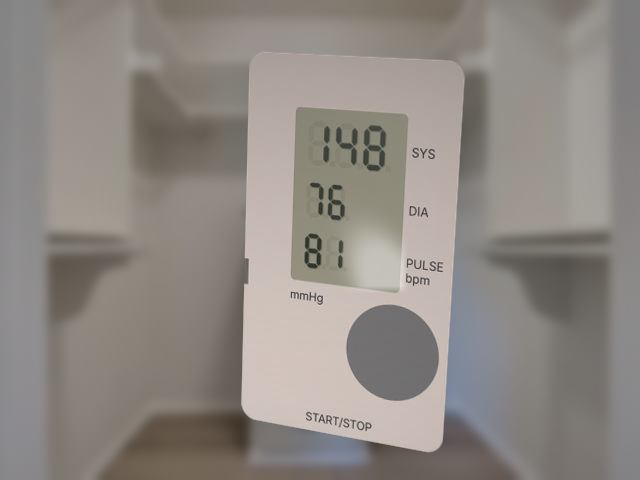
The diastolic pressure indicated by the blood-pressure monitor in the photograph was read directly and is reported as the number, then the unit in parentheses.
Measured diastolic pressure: 76 (mmHg)
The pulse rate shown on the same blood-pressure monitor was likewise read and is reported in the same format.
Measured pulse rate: 81 (bpm)
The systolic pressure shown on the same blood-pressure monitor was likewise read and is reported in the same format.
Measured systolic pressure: 148 (mmHg)
